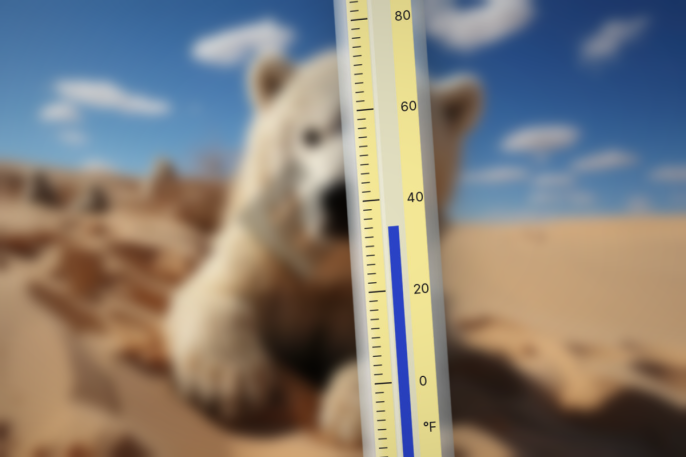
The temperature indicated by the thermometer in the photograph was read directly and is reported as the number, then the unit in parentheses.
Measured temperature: 34 (°F)
